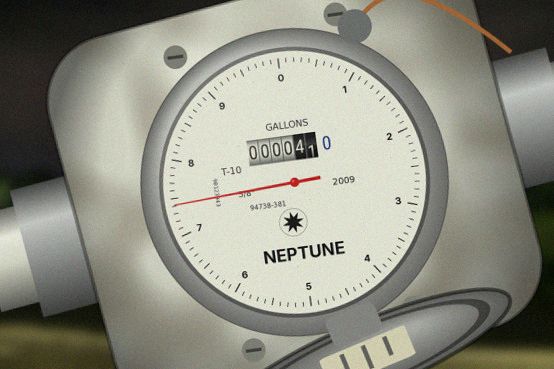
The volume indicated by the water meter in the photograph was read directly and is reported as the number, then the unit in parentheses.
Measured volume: 407.4 (gal)
